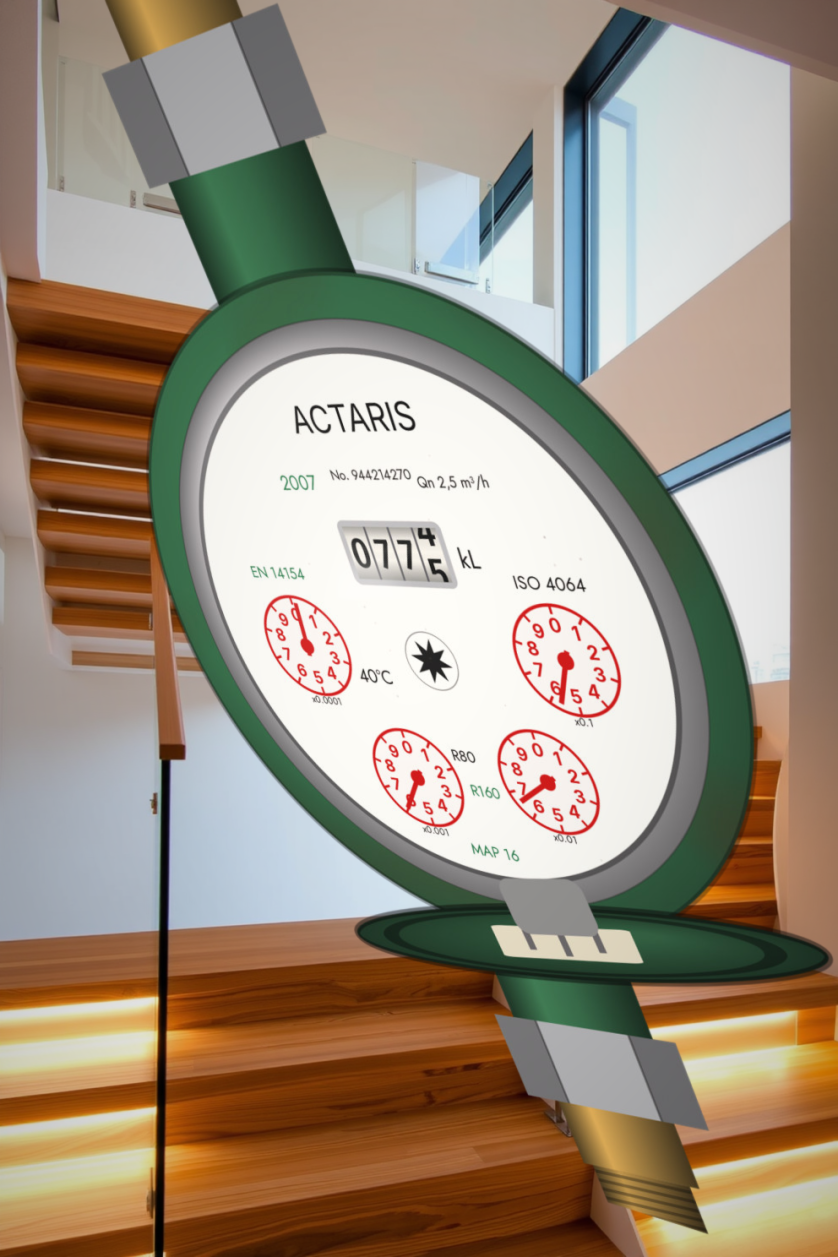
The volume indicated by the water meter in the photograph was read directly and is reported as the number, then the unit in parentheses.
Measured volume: 774.5660 (kL)
